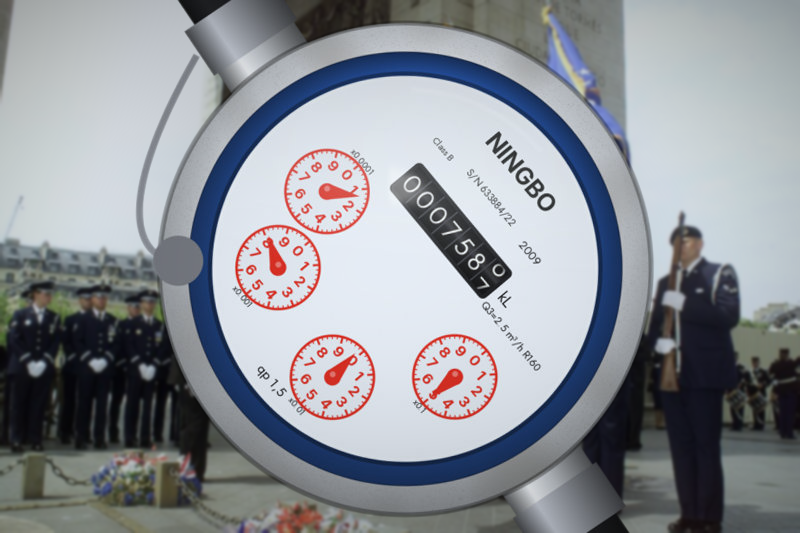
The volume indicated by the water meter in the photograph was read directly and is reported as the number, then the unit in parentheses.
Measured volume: 7586.4981 (kL)
